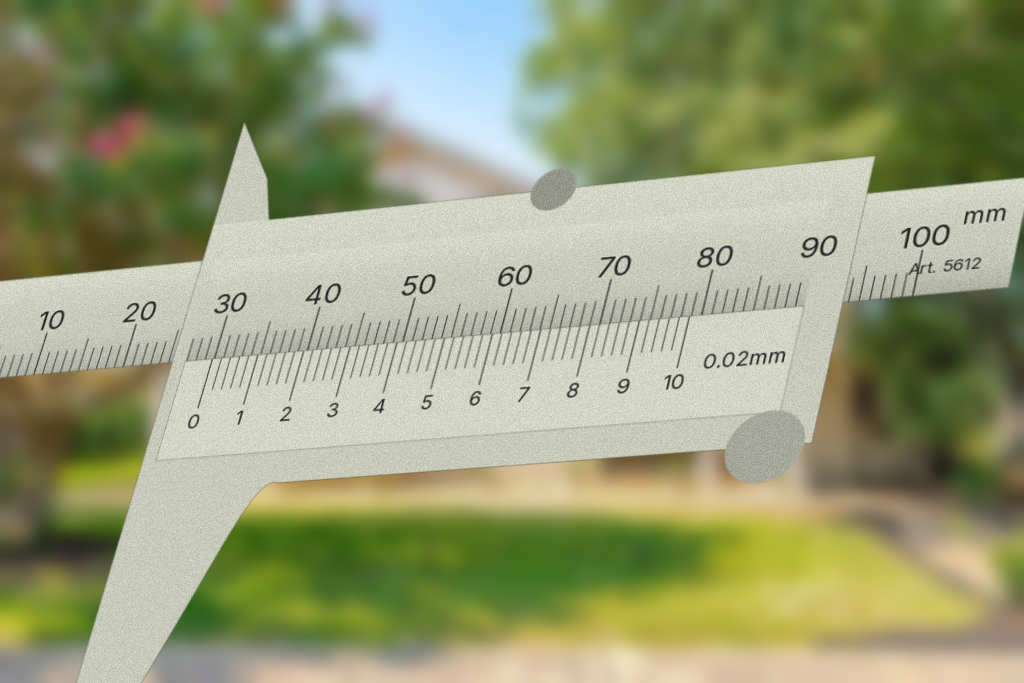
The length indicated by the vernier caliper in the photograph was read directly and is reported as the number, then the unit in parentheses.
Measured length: 29.8 (mm)
